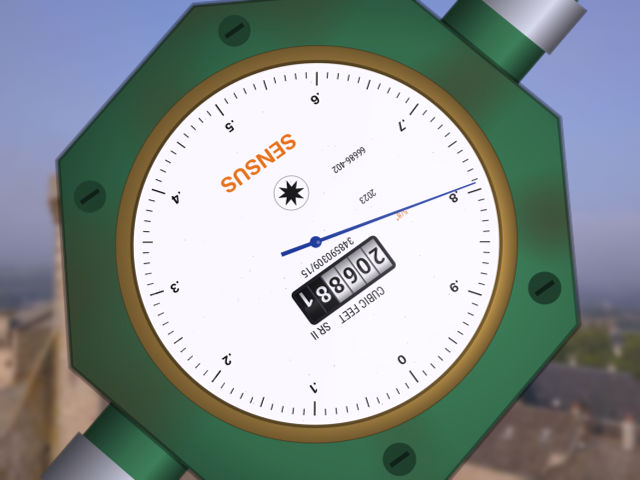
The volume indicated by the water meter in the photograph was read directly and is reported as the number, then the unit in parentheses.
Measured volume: 206880.79 (ft³)
